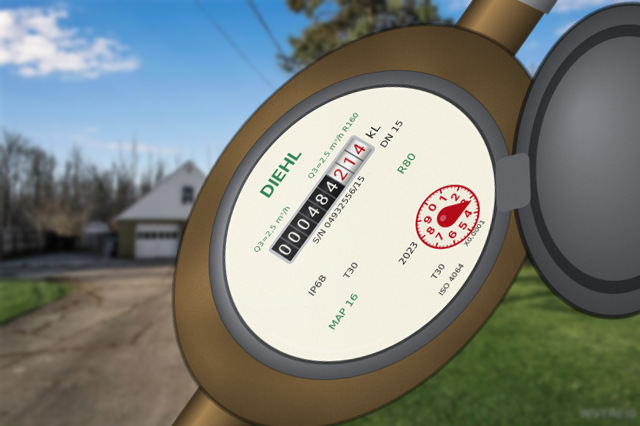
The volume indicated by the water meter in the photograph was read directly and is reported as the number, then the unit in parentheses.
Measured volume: 484.2143 (kL)
